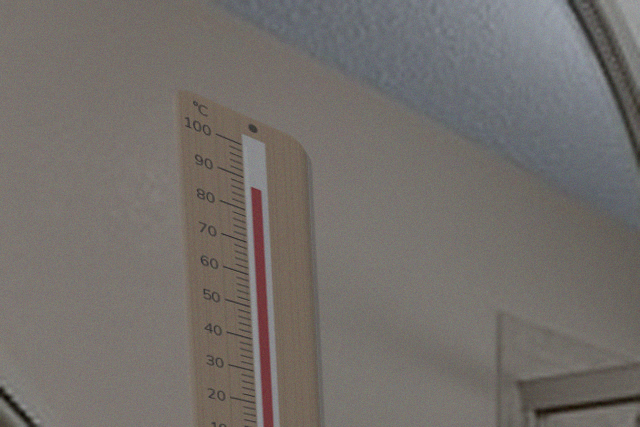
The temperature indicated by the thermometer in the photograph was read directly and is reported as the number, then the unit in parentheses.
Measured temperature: 88 (°C)
